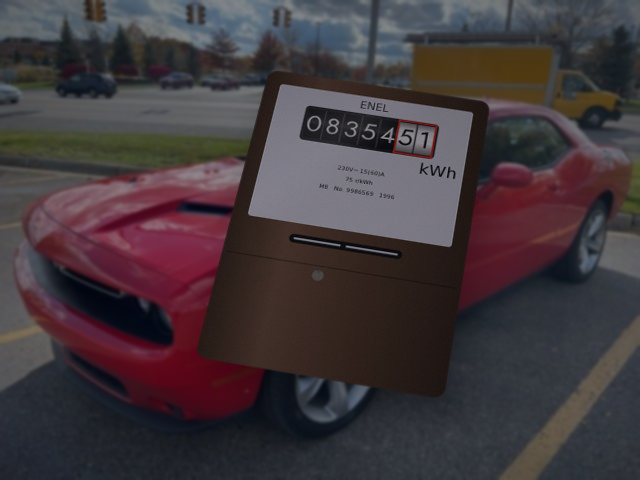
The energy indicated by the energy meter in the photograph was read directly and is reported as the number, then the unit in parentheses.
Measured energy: 8354.51 (kWh)
